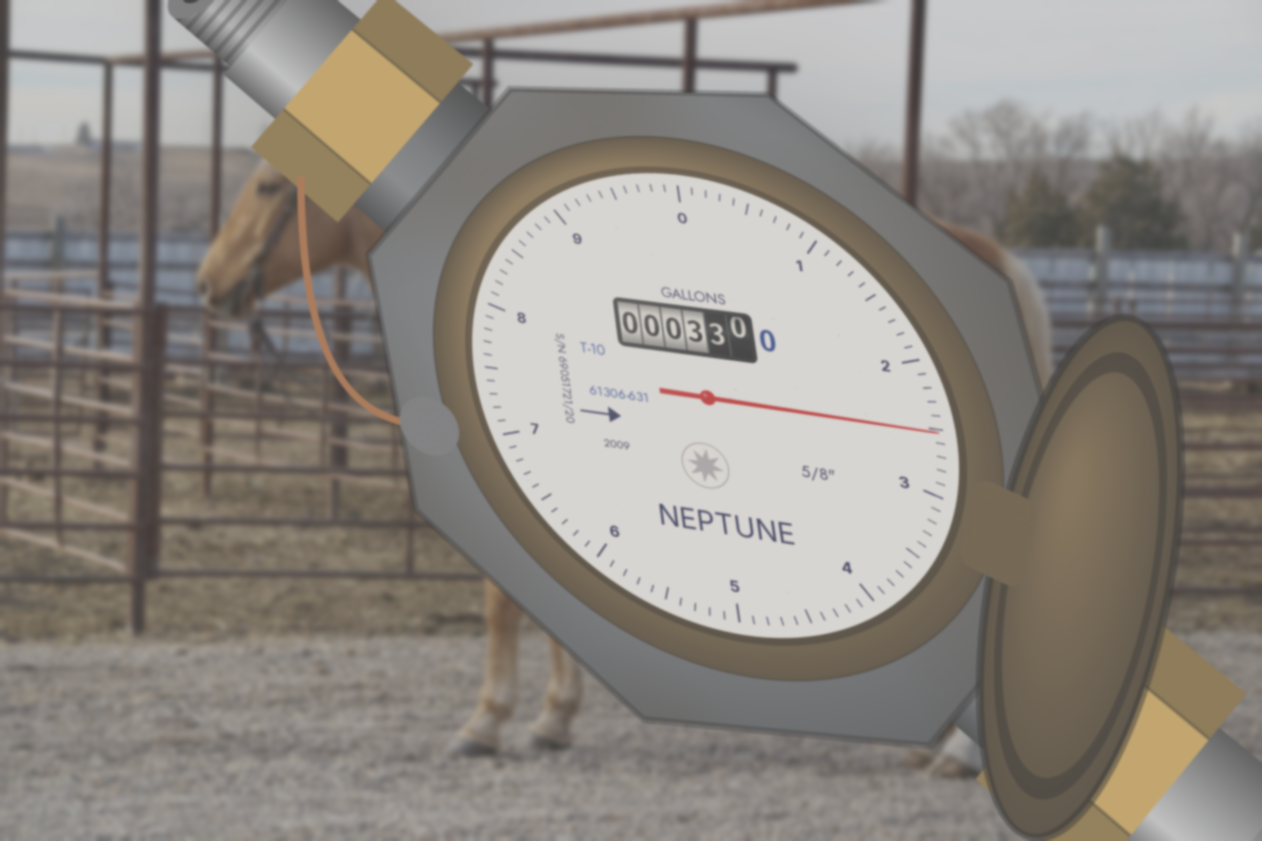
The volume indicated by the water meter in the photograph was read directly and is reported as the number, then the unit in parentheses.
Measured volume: 3302.5 (gal)
